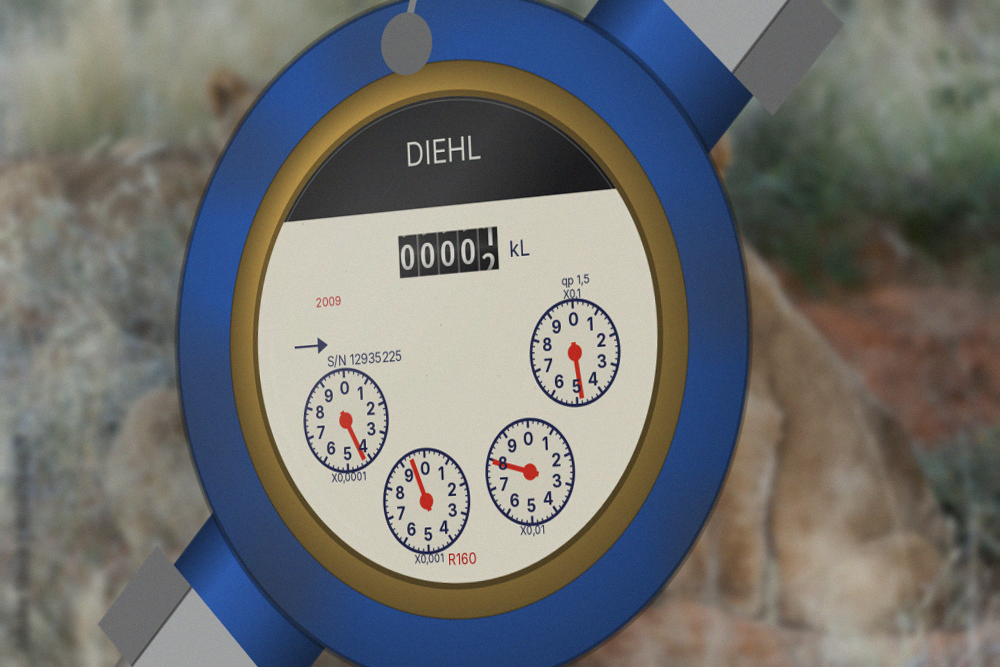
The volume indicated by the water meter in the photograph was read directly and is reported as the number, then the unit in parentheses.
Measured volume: 1.4794 (kL)
